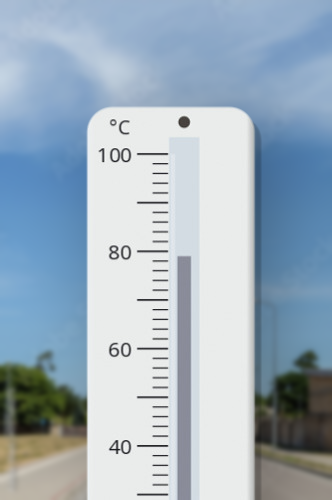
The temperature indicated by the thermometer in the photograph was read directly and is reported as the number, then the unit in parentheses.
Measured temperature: 79 (°C)
